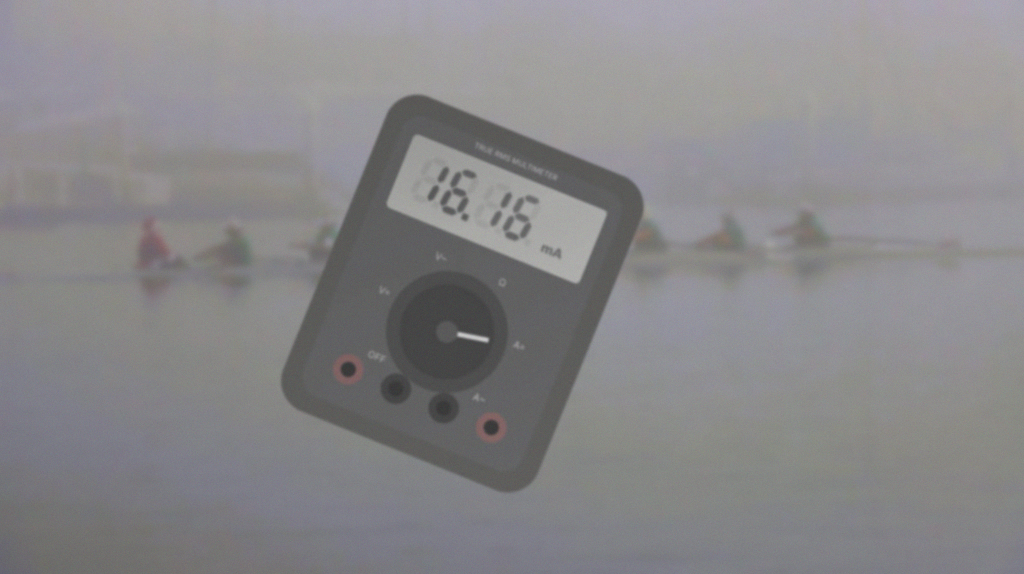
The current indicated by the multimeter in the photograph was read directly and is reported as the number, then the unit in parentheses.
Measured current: 16.16 (mA)
